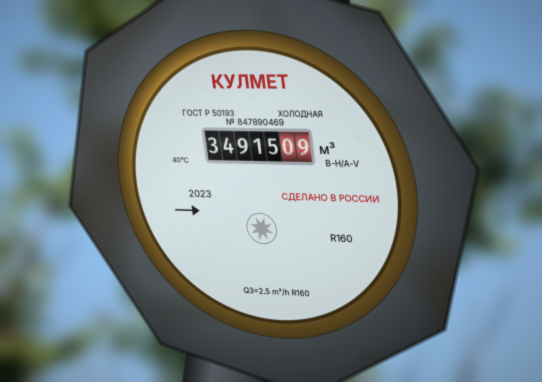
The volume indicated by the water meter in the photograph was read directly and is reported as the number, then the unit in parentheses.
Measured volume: 34915.09 (m³)
